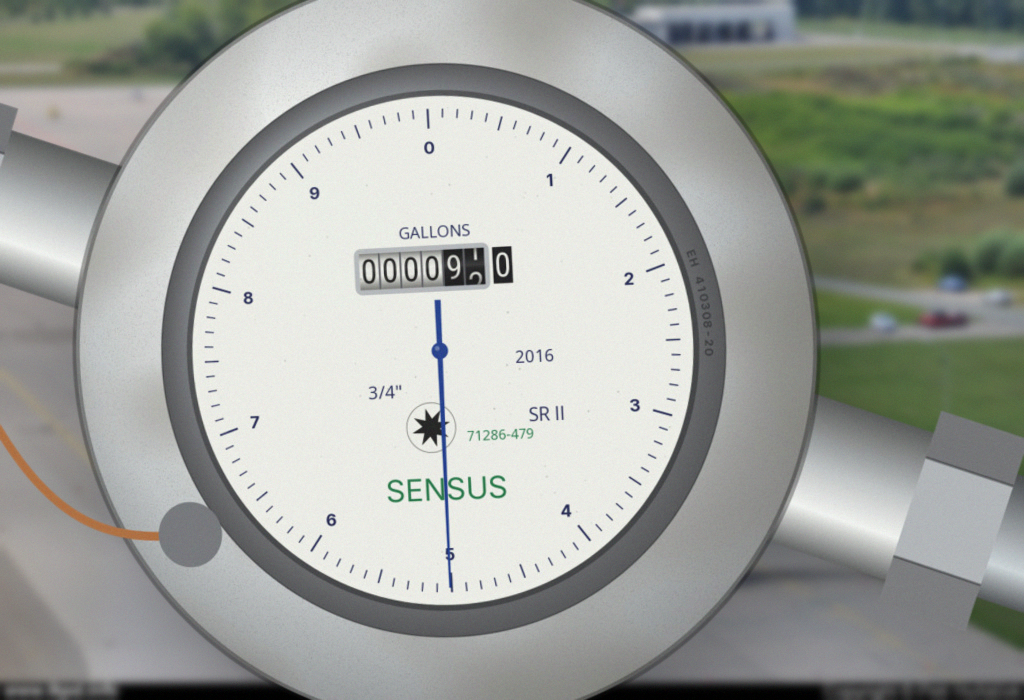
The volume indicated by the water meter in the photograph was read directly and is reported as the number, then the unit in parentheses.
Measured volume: 915.0 (gal)
